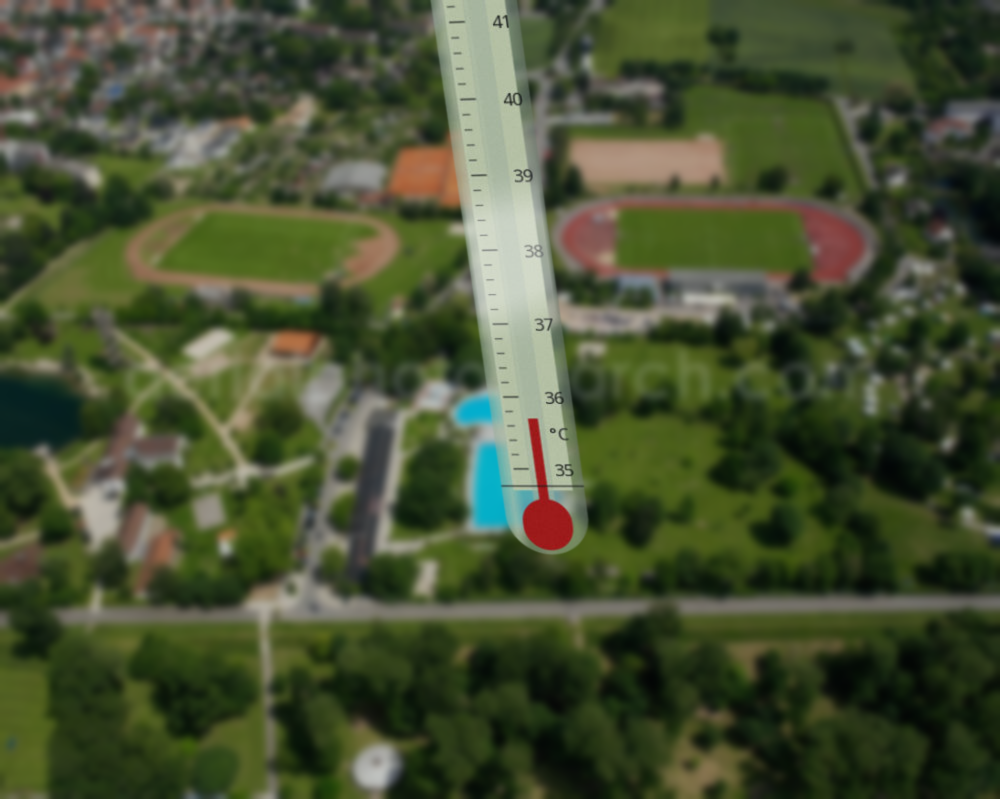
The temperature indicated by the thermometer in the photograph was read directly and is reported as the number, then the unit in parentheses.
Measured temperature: 35.7 (°C)
